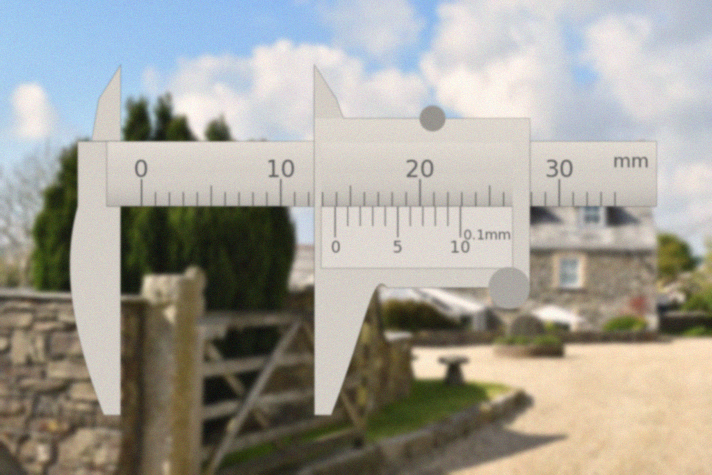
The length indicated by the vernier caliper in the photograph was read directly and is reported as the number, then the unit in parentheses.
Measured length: 13.9 (mm)
